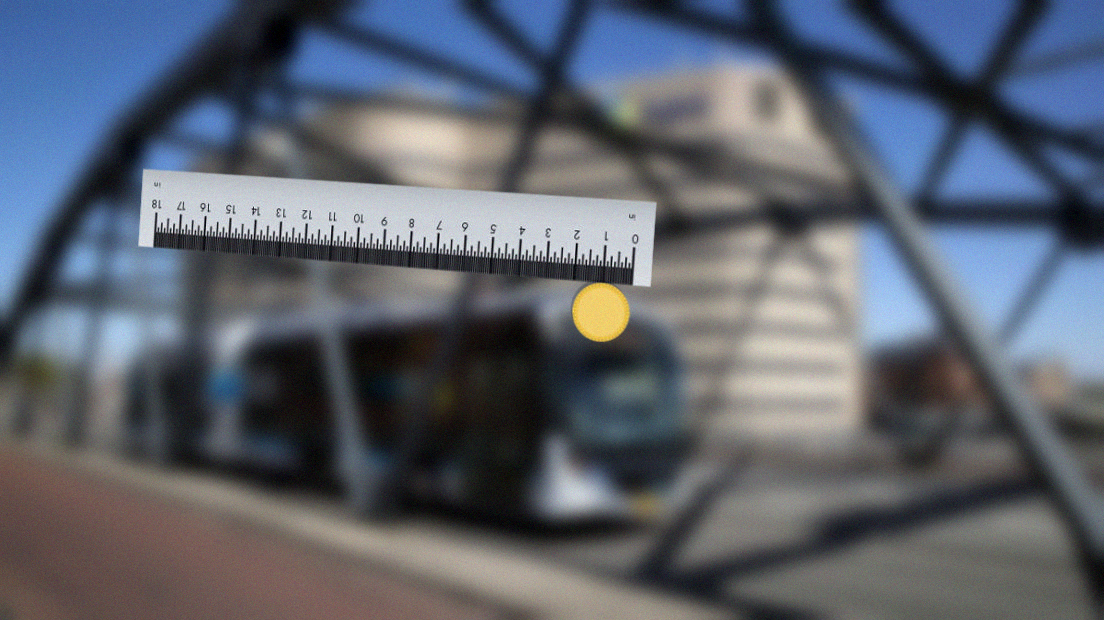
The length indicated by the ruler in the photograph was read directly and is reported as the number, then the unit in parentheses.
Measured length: 2 (in)
